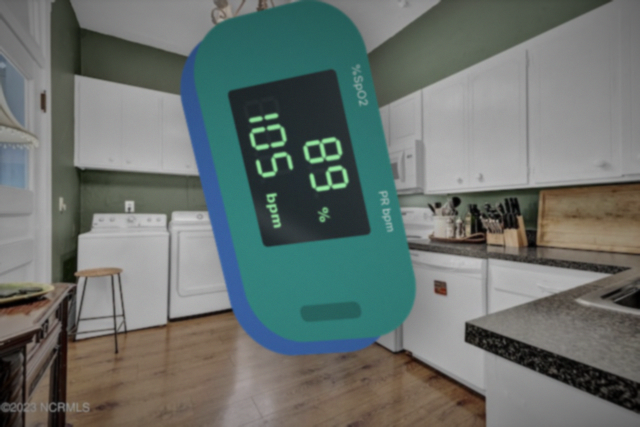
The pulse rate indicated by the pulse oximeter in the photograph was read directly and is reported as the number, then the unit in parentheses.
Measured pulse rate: 105 (bpm)
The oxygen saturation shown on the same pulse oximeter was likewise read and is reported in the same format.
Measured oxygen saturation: 89 (%)
